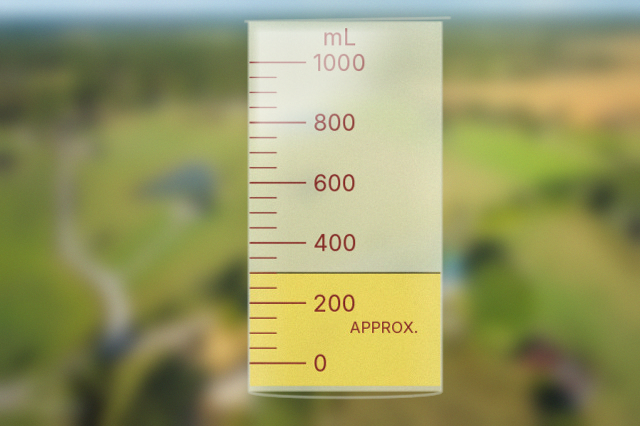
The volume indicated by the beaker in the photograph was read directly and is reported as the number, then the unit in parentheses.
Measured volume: 300 (mL)
